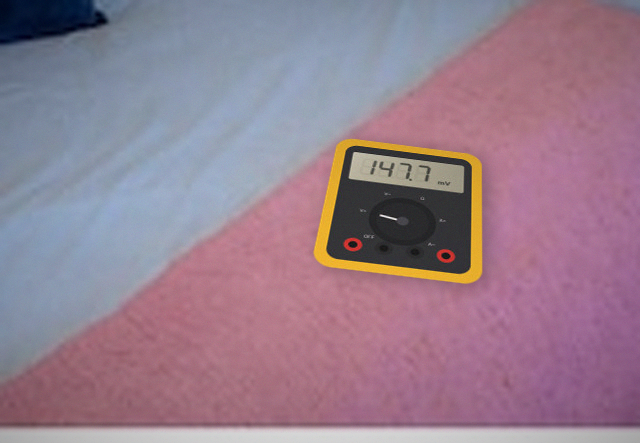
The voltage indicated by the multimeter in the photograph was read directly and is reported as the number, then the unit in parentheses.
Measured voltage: 147.7 (mV)
